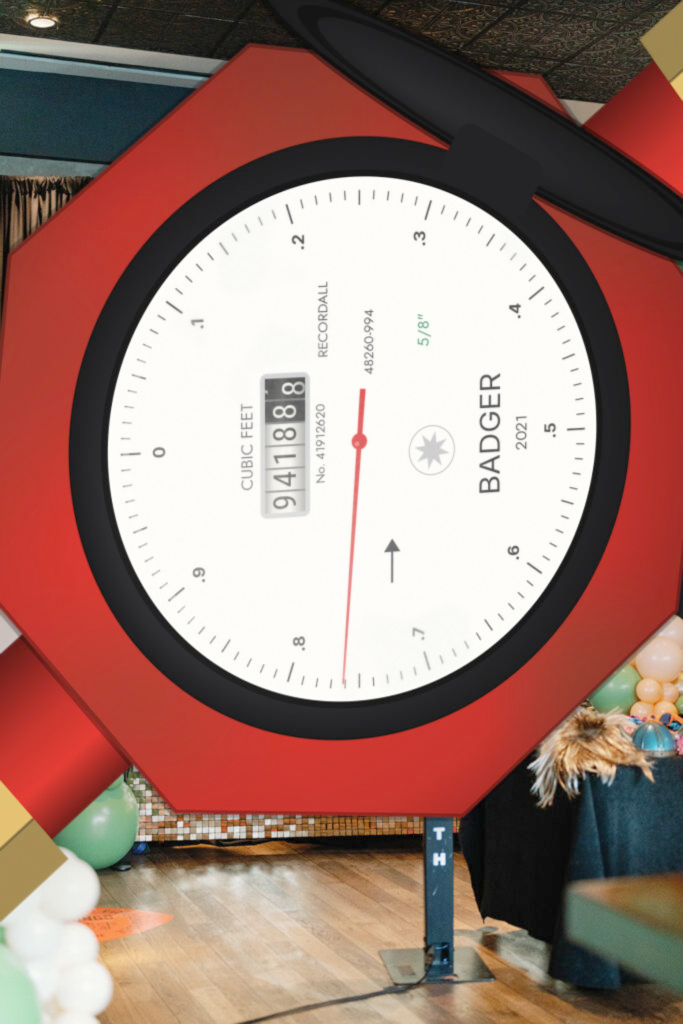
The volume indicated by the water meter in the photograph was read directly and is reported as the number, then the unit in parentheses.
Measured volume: 941887.76 (ft³)
